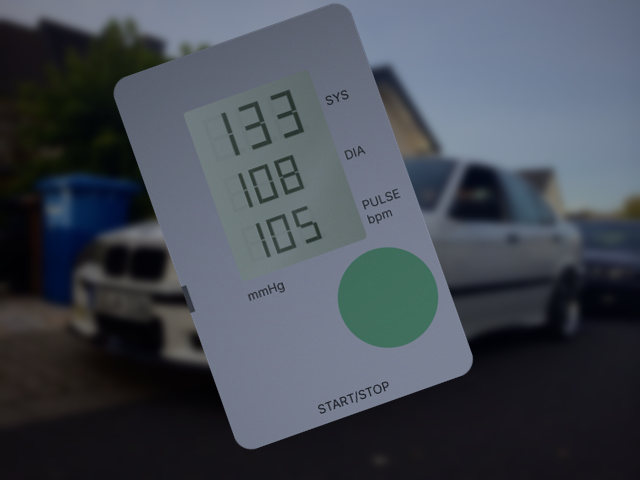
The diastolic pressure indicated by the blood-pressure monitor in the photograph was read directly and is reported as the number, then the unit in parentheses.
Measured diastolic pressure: 108 (mmHg)
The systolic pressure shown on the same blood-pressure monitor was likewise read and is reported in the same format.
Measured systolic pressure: 133 (mmHg)
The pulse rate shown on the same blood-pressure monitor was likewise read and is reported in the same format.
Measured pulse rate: 105 (bpm)
